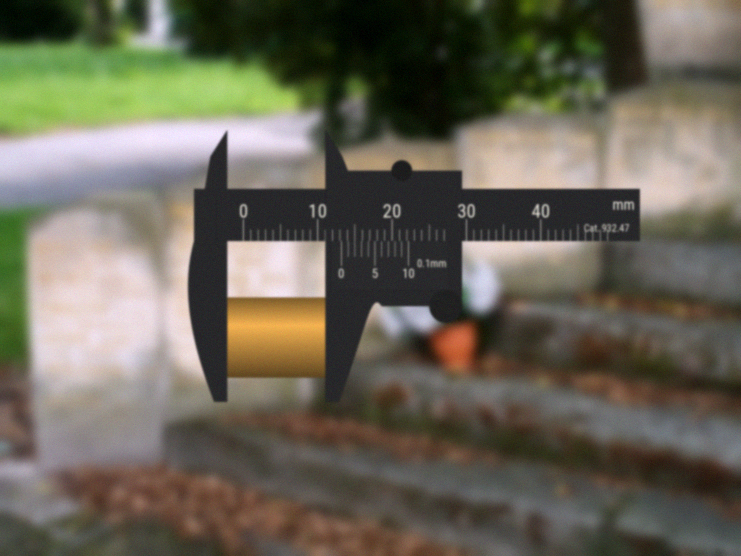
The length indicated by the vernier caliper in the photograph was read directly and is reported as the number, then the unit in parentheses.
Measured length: 13.2 (mm)
